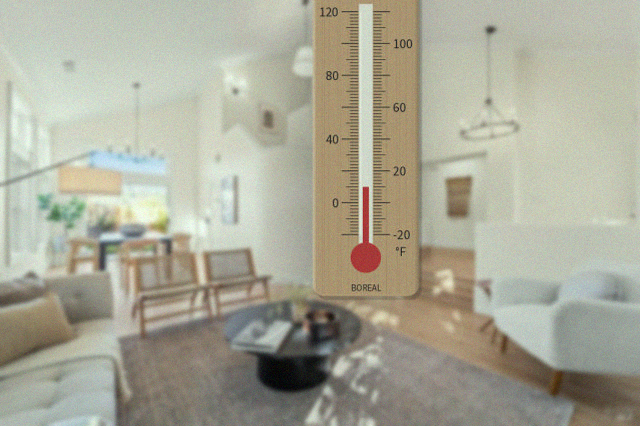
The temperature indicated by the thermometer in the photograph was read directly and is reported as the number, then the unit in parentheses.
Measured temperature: 10 (°F)
